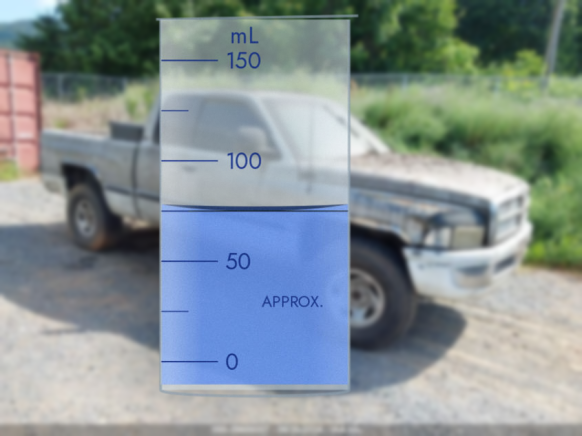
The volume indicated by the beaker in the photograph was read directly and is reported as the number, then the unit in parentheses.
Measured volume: 75 (mL)
